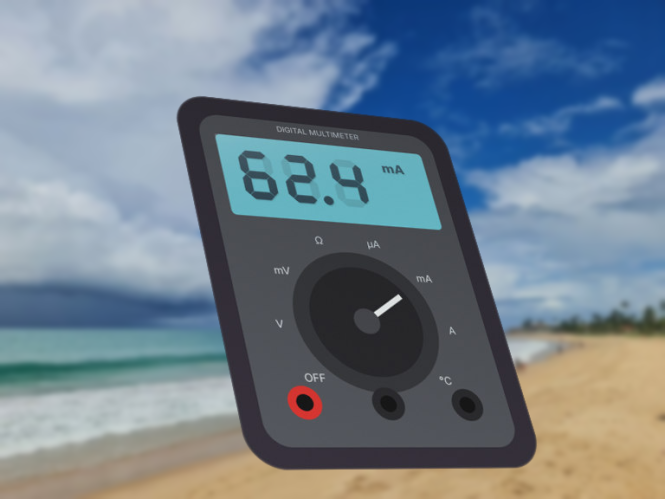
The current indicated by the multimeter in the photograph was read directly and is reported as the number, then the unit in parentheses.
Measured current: 62.4 (mA)
